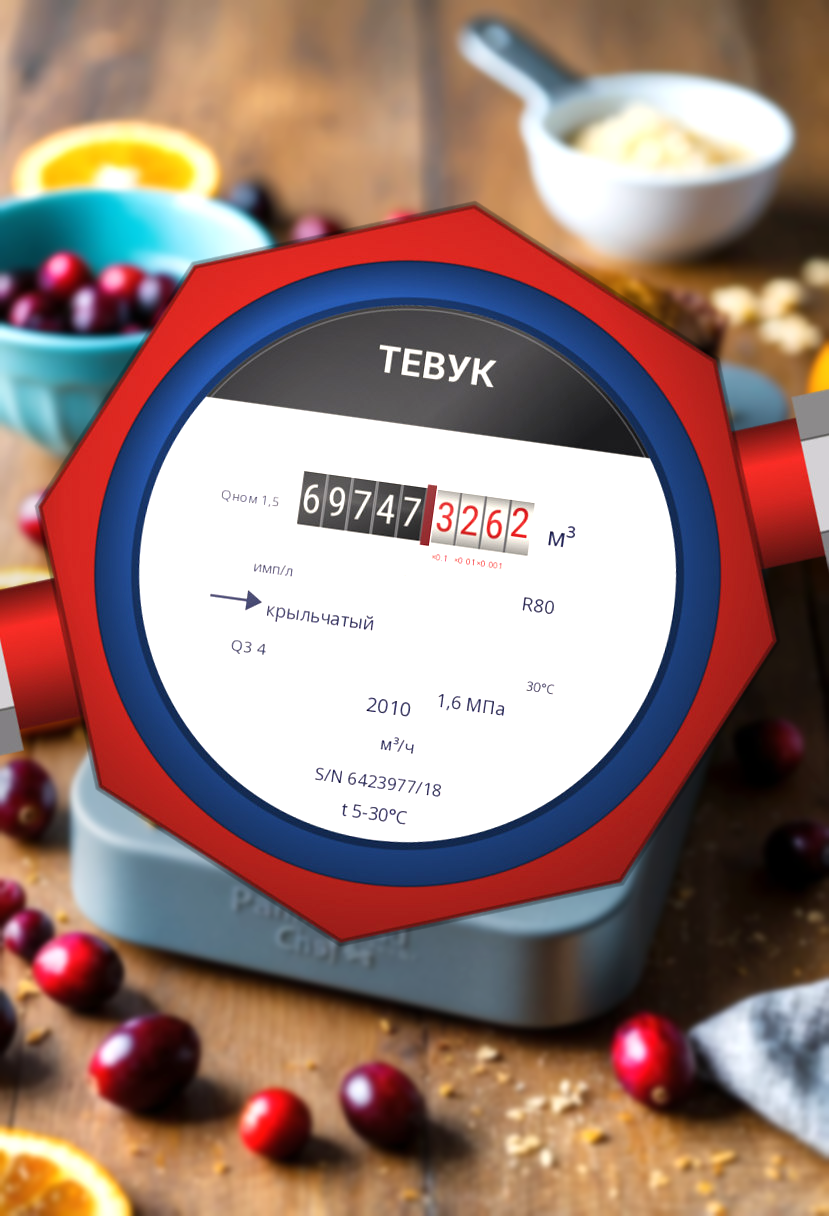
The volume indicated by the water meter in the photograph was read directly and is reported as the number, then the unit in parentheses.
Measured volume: 69747.3262 (m³)
